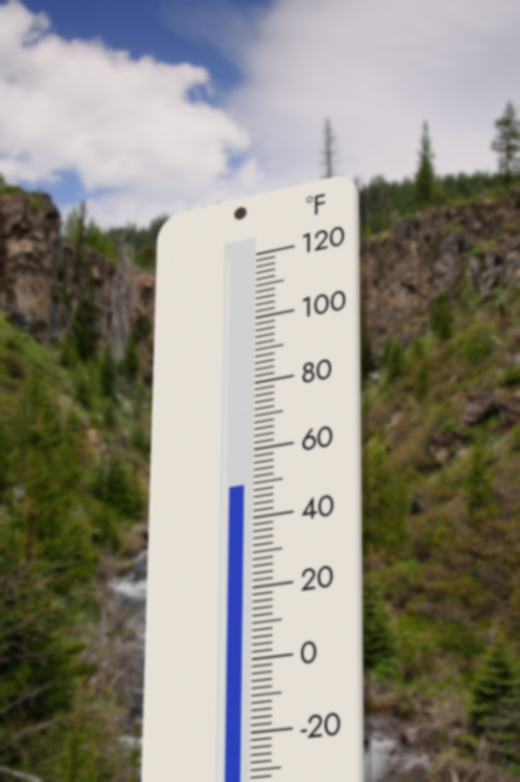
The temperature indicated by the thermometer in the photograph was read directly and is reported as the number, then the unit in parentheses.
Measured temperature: 50 (°F)
